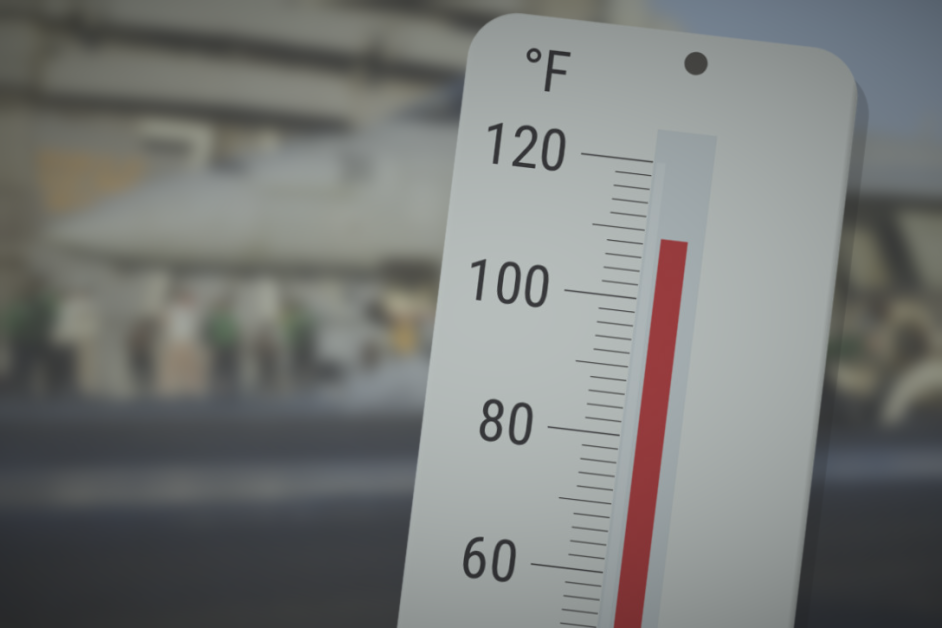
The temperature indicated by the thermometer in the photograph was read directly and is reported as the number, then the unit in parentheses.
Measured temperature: 109 (°F)
